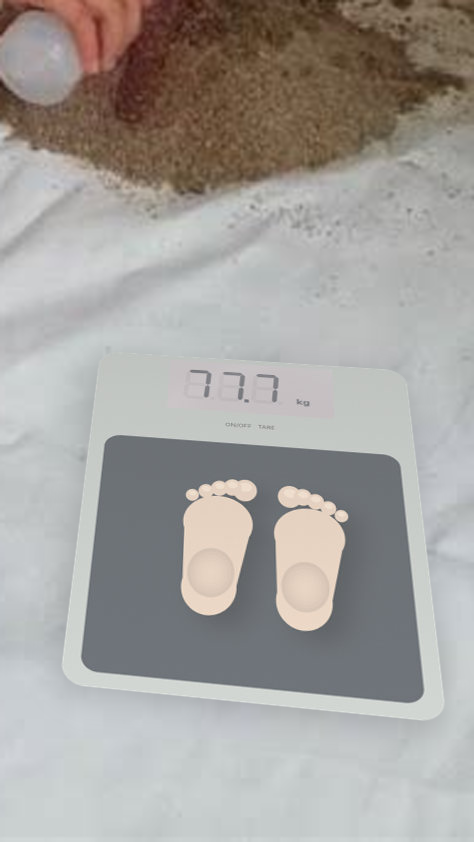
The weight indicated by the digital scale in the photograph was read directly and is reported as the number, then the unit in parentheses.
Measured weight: 77.7 (kg)
